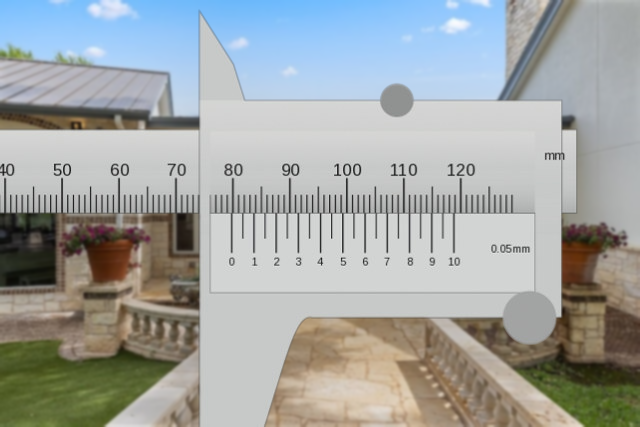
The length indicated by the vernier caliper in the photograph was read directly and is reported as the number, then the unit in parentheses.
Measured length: 79.8 (mm)
